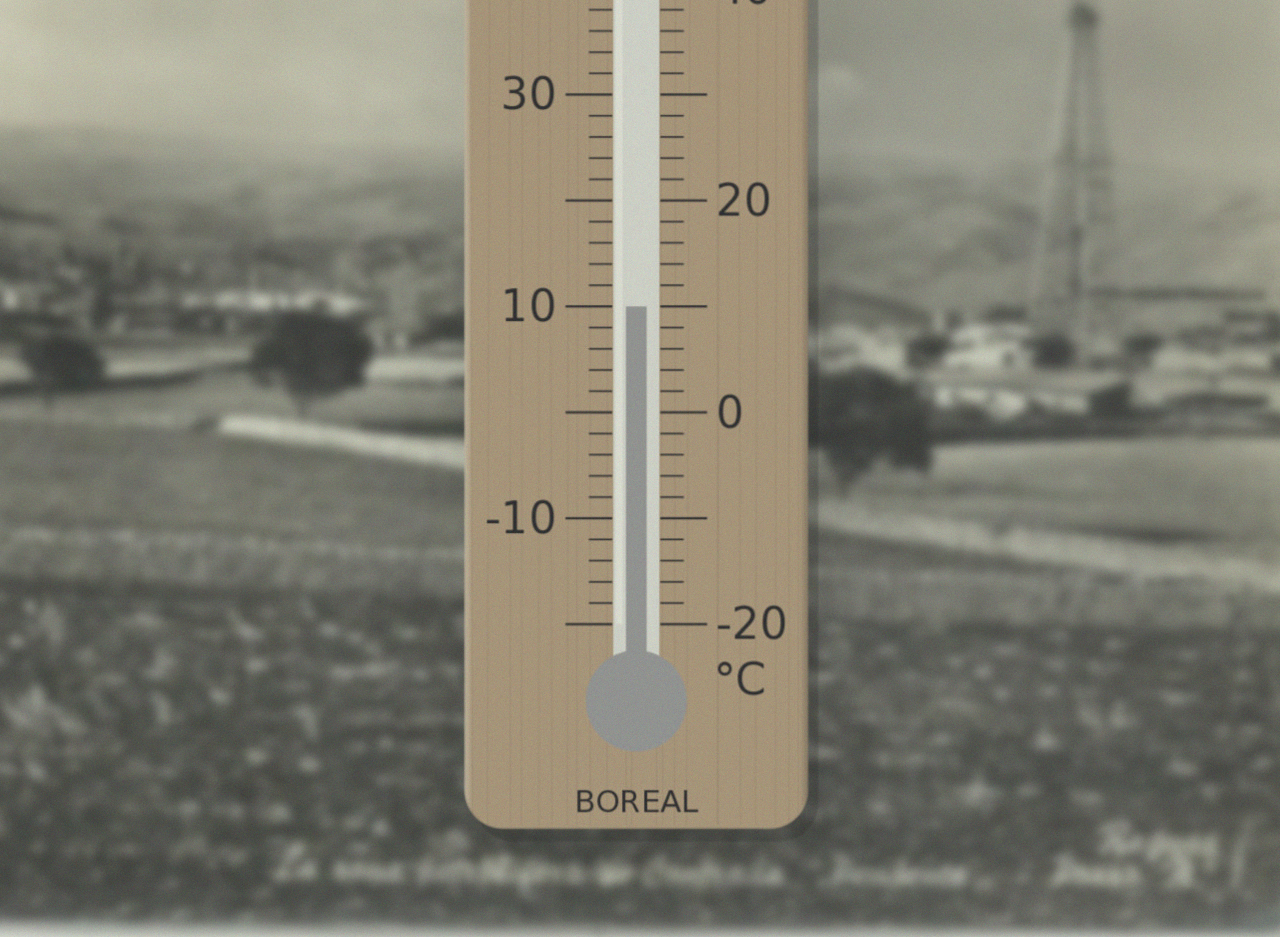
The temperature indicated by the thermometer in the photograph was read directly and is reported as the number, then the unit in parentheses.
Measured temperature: 10 (°C)
